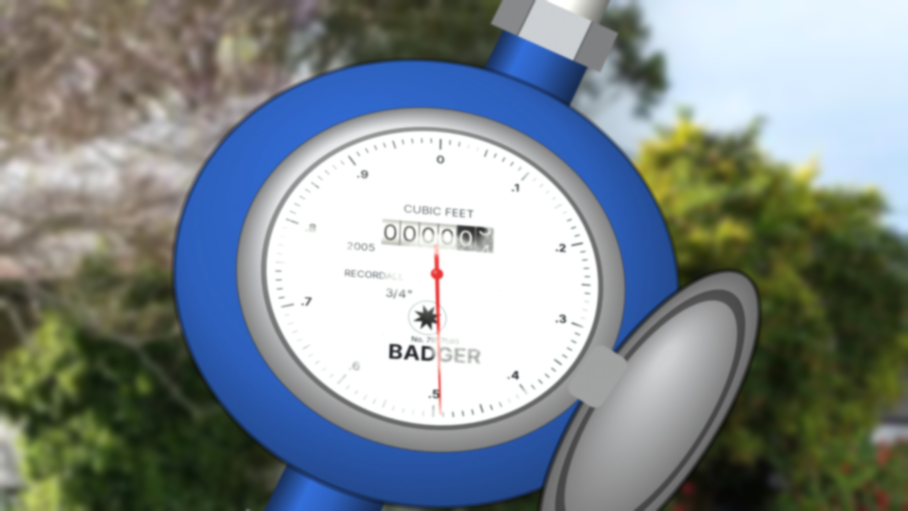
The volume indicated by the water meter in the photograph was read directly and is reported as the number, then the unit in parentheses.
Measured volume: 3.49 (ft³)
